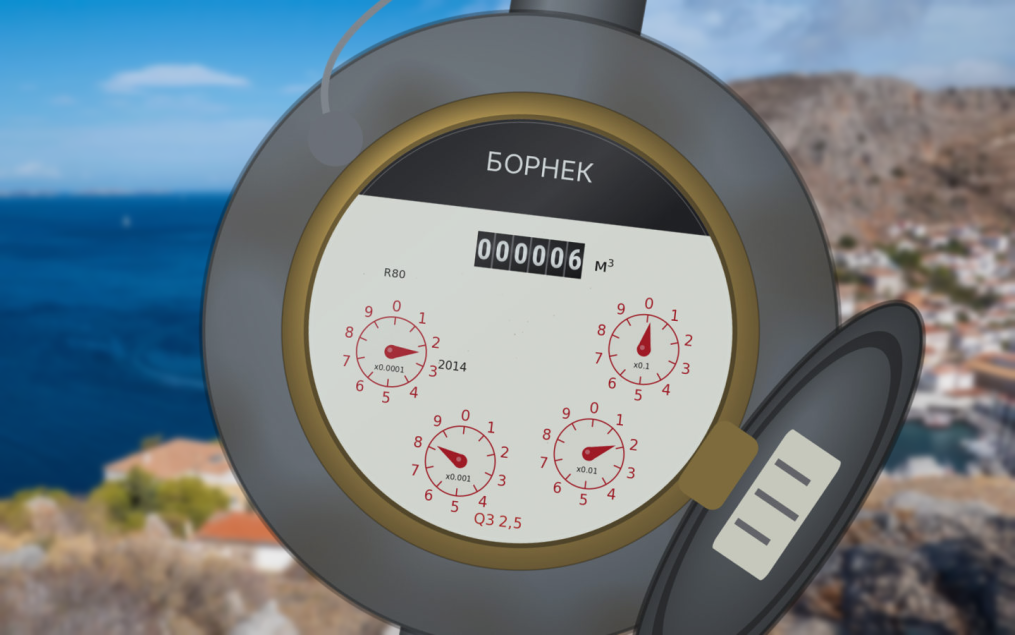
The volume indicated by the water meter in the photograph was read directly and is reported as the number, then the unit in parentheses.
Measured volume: 6.0182 (m³)
